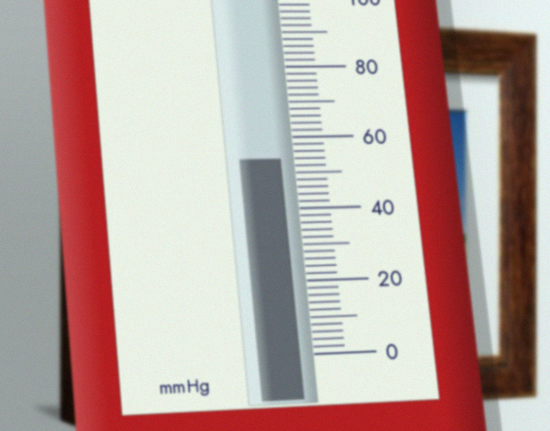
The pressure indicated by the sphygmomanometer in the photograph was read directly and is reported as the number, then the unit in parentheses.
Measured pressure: 54 (mmHg)
